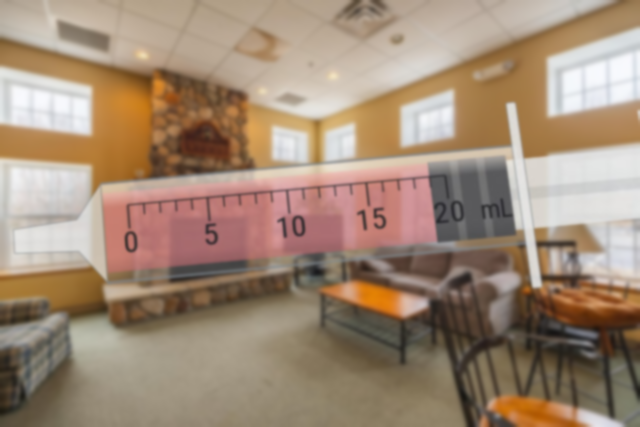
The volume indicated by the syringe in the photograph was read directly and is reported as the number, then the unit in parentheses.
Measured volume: 19 (mL)
